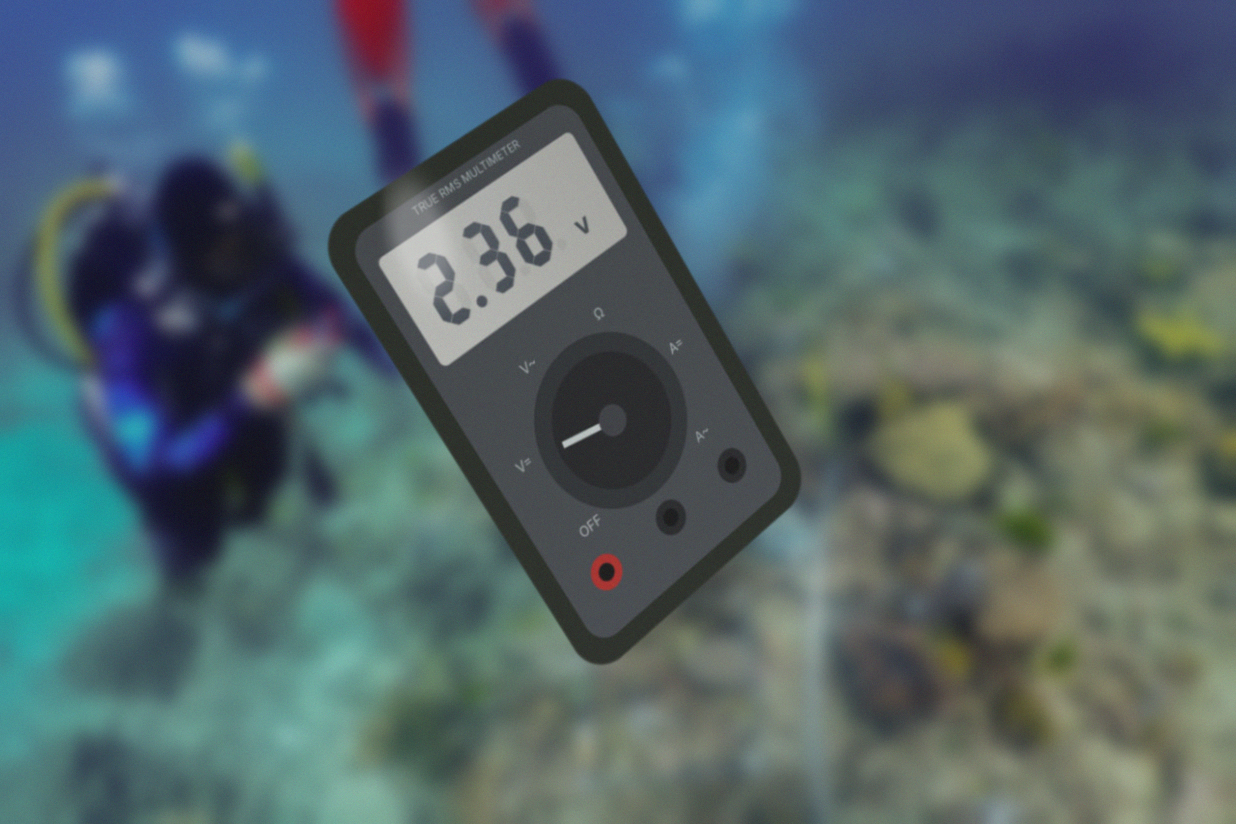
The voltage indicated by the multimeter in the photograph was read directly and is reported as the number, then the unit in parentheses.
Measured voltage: 2.36 (V)
